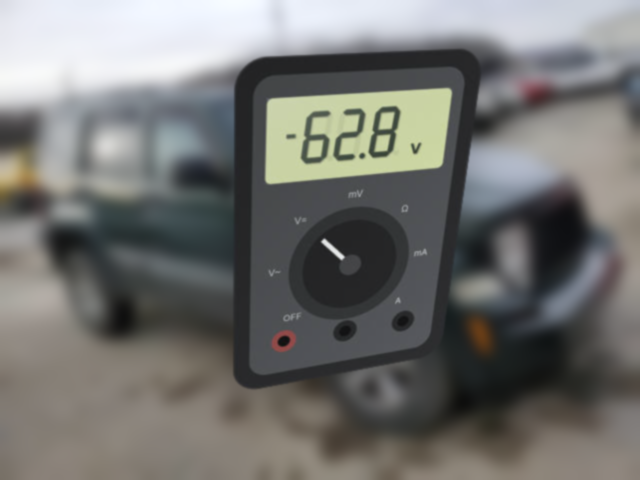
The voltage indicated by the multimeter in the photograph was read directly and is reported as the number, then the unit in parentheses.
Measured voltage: -62.8 (V)
